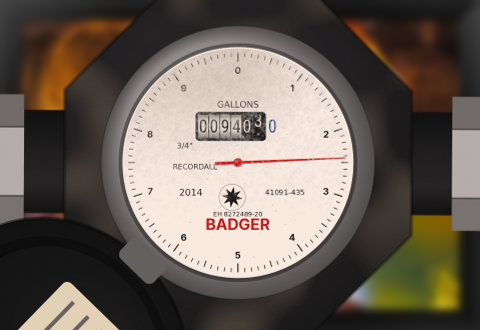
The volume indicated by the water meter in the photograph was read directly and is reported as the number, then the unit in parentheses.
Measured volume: 94032.4 (gal)
